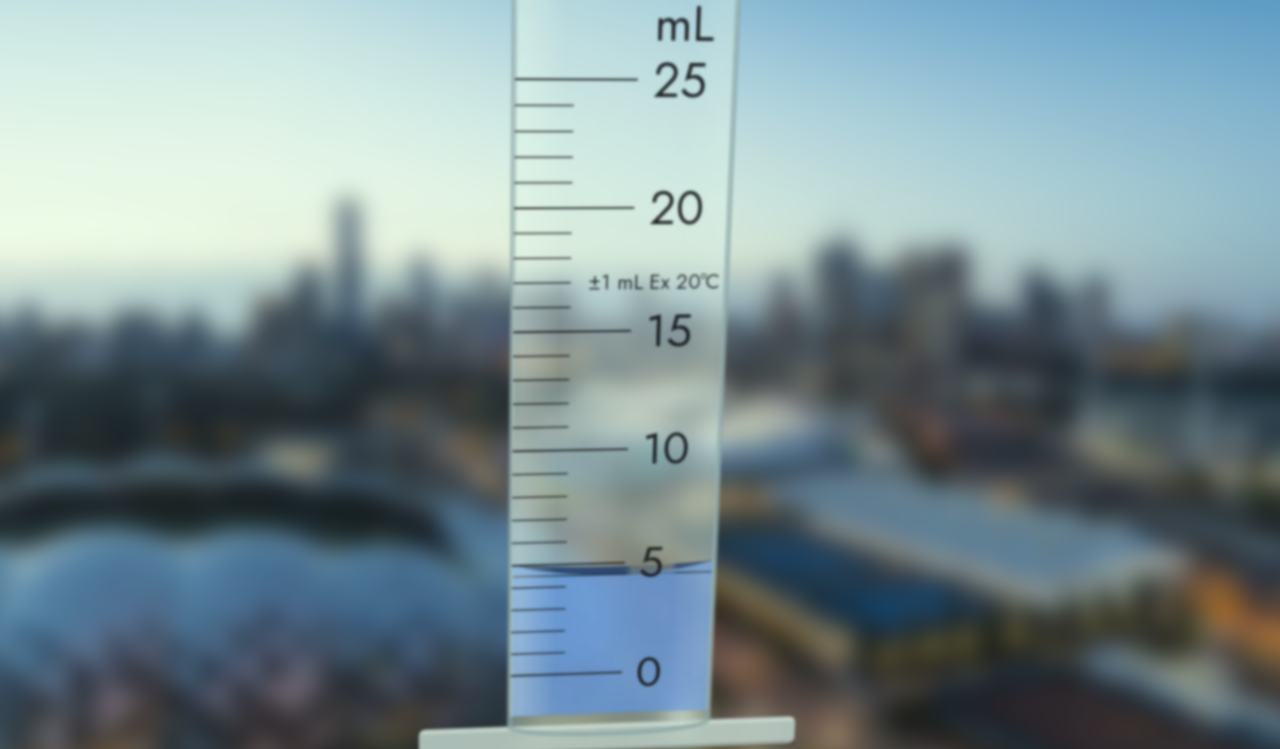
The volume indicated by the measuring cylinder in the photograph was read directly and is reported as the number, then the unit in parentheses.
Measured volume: 4.5 (mL)
